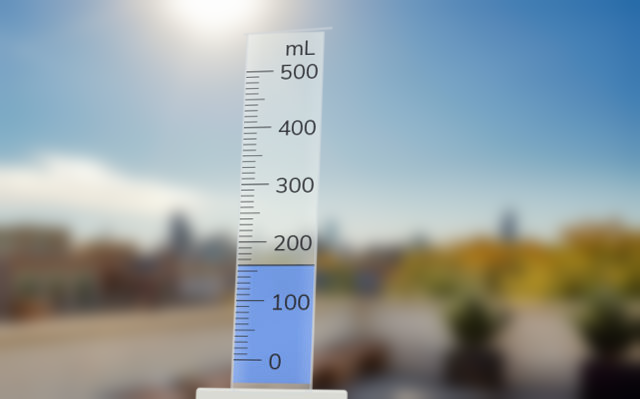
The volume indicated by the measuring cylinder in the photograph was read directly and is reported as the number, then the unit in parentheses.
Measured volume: 160 (mL)
